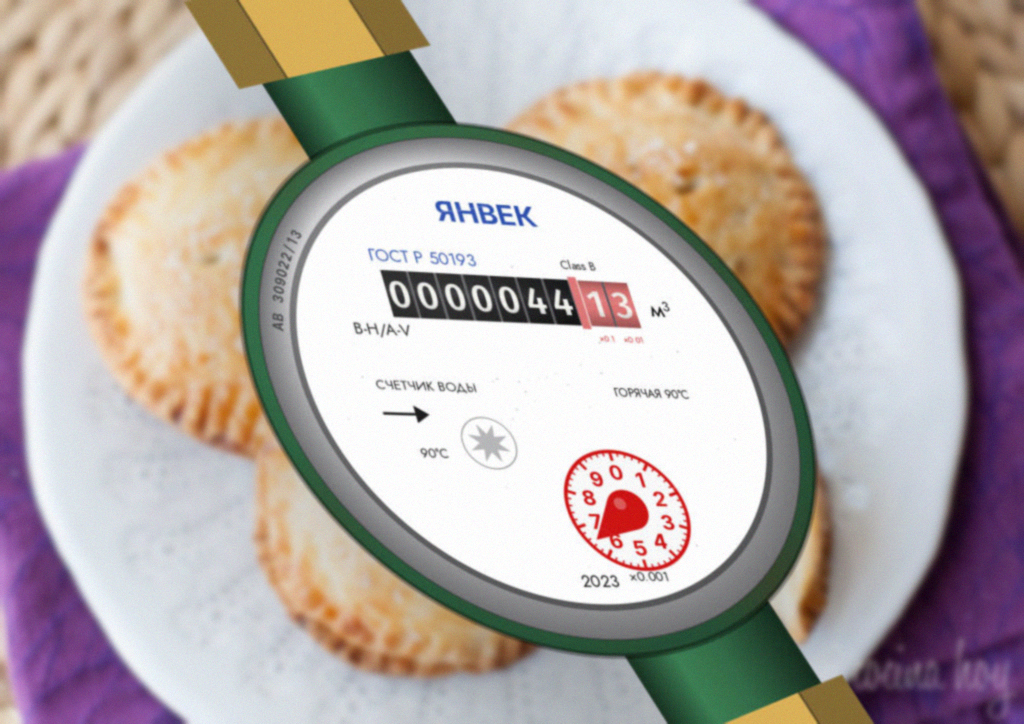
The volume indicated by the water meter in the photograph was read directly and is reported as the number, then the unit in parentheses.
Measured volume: 44.136 (m³)
